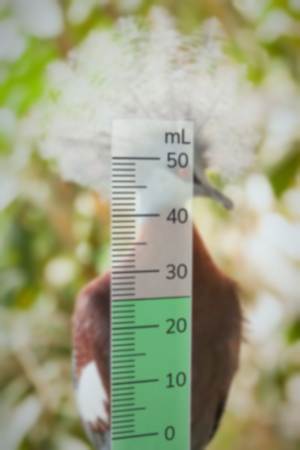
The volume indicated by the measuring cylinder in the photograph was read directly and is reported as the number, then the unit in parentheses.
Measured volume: 25 (mL)
